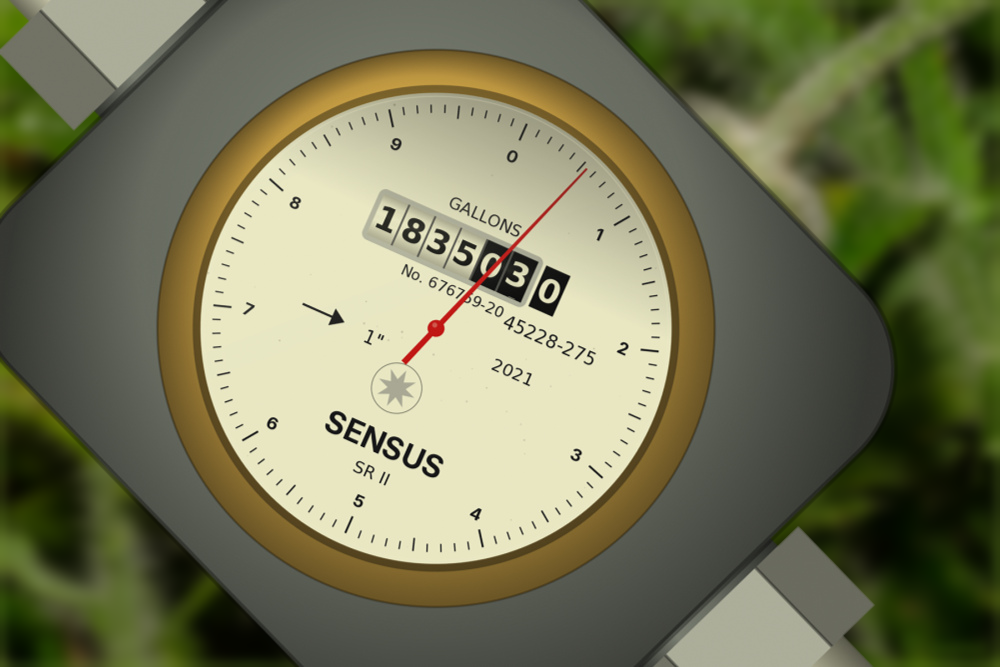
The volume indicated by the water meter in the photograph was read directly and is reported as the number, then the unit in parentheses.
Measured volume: 1835030.5 (gal)
